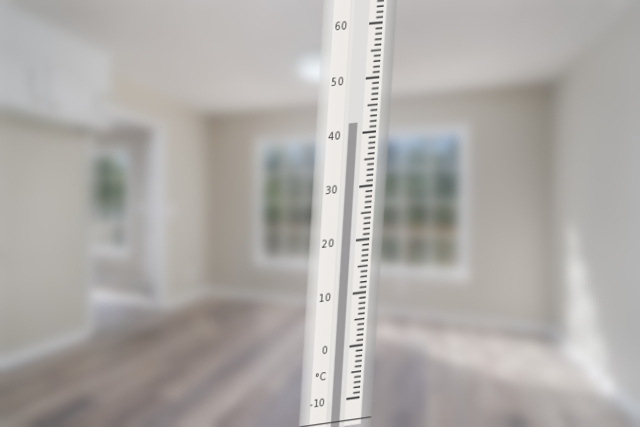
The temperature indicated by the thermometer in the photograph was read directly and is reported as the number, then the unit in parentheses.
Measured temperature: 42 (°C)
